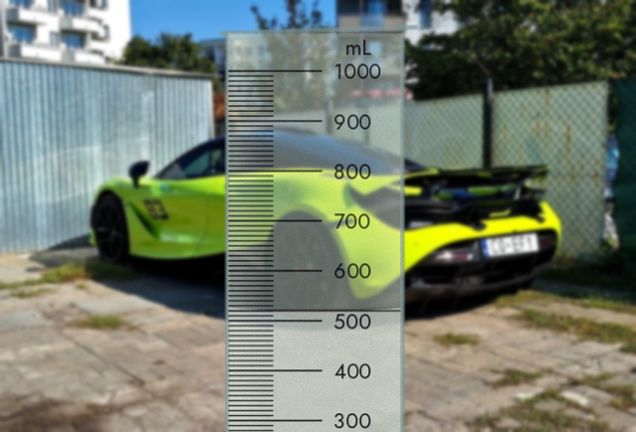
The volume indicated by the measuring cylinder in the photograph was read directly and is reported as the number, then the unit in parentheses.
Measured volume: 520 (mL)
